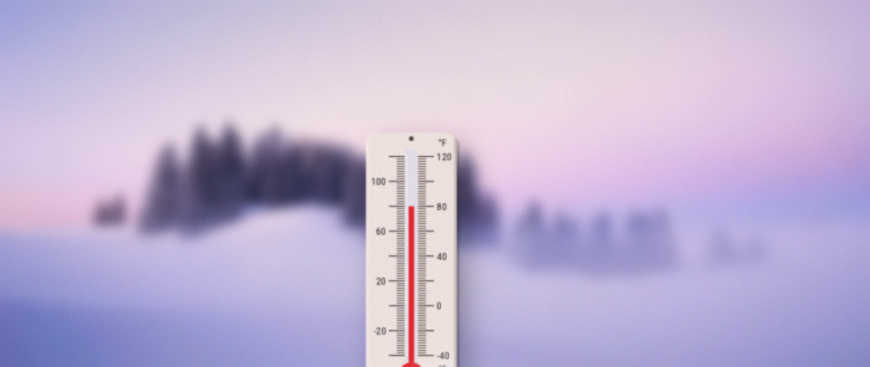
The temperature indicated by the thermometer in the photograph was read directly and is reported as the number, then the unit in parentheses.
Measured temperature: 80 (°F)
